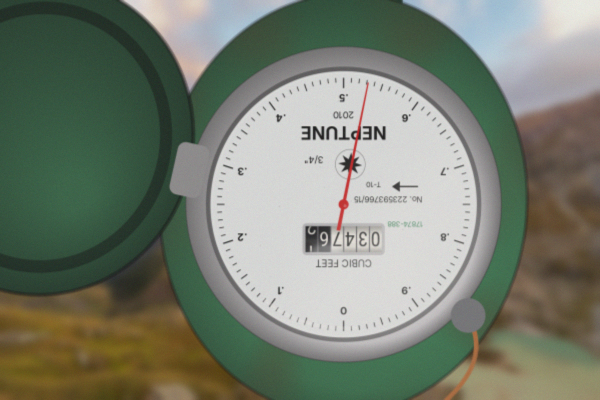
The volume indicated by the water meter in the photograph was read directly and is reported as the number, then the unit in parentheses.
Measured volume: 34761.53 (ft³)
